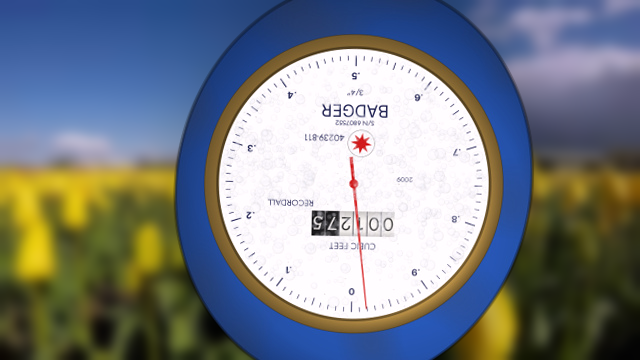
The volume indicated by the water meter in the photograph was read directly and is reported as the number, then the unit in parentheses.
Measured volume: 1274.98 (ft³)
